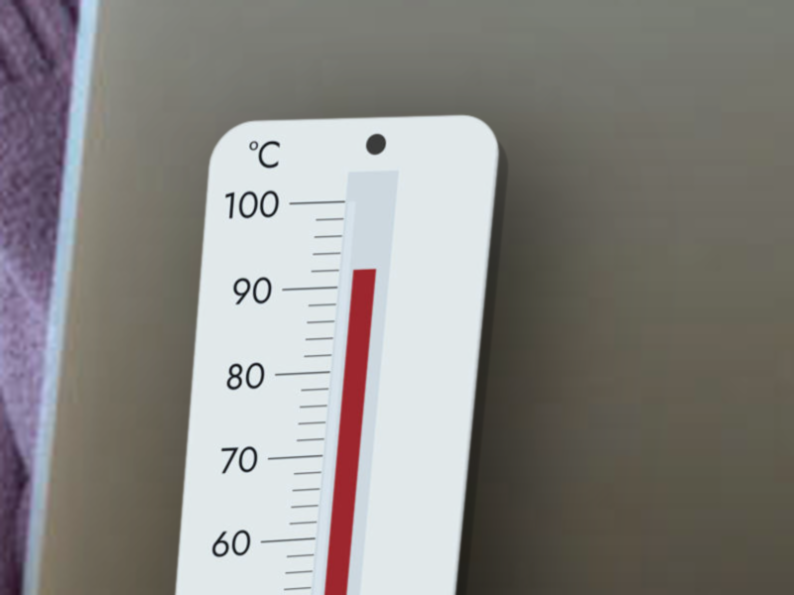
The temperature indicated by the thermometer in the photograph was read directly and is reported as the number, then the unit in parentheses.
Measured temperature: 92 (°C)
